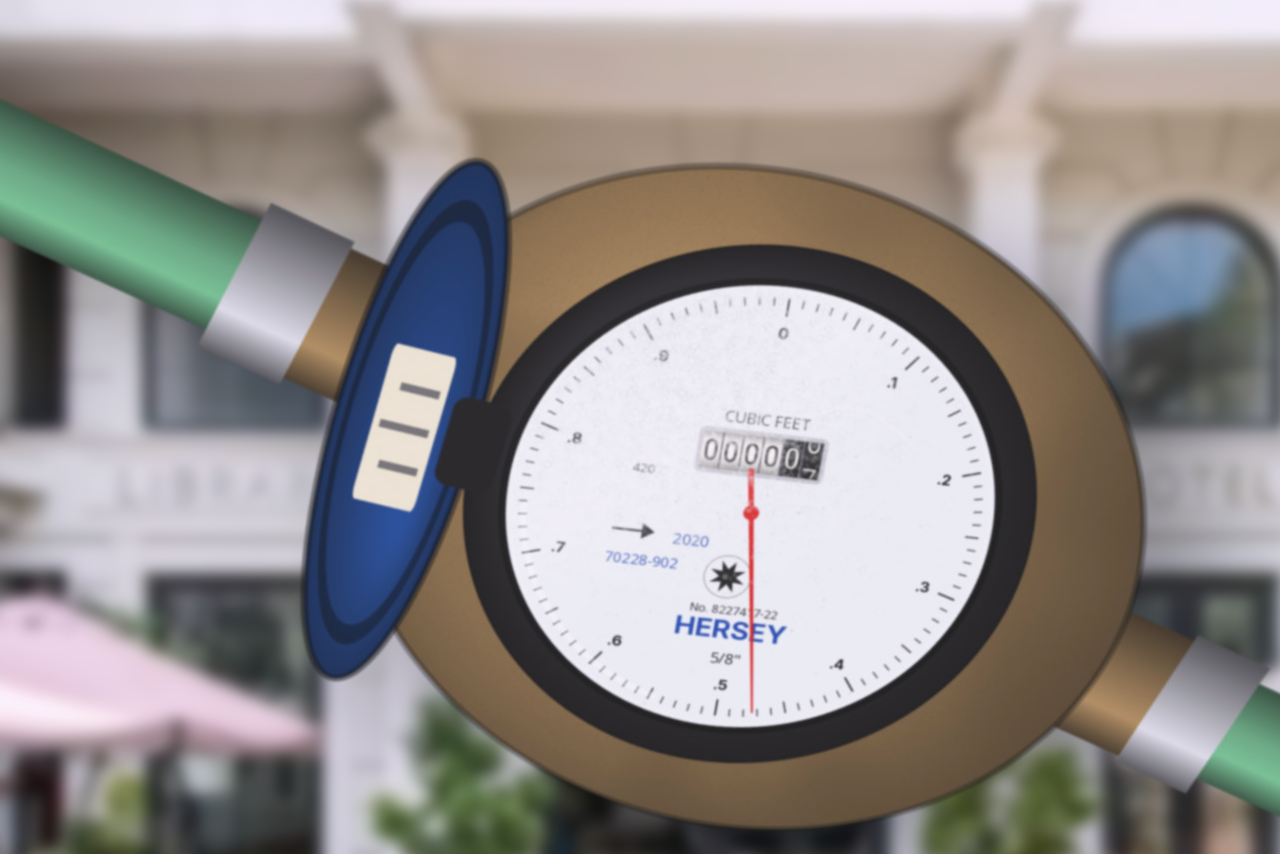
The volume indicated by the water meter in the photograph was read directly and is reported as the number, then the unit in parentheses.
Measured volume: 6.47 (ft³)
